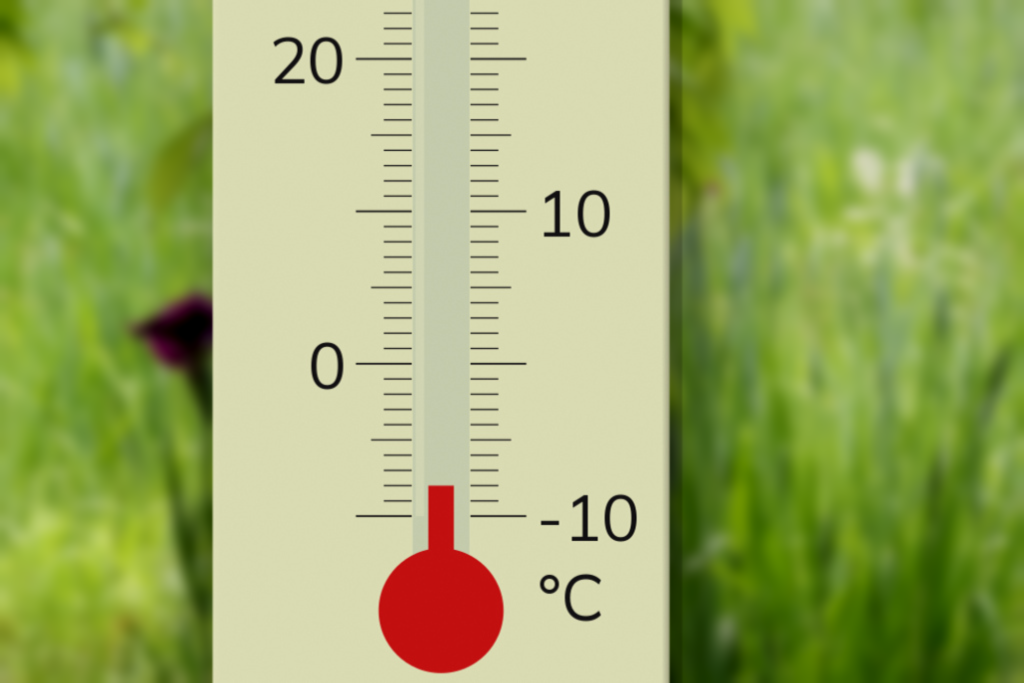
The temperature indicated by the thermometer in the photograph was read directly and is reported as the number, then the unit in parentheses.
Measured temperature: -8 (°C)
